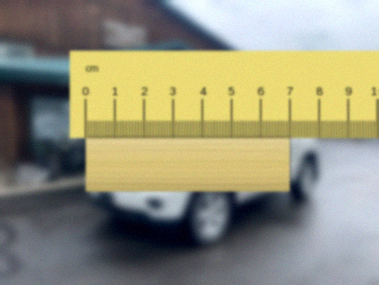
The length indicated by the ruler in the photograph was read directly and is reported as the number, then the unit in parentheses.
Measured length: 7 (cm)
